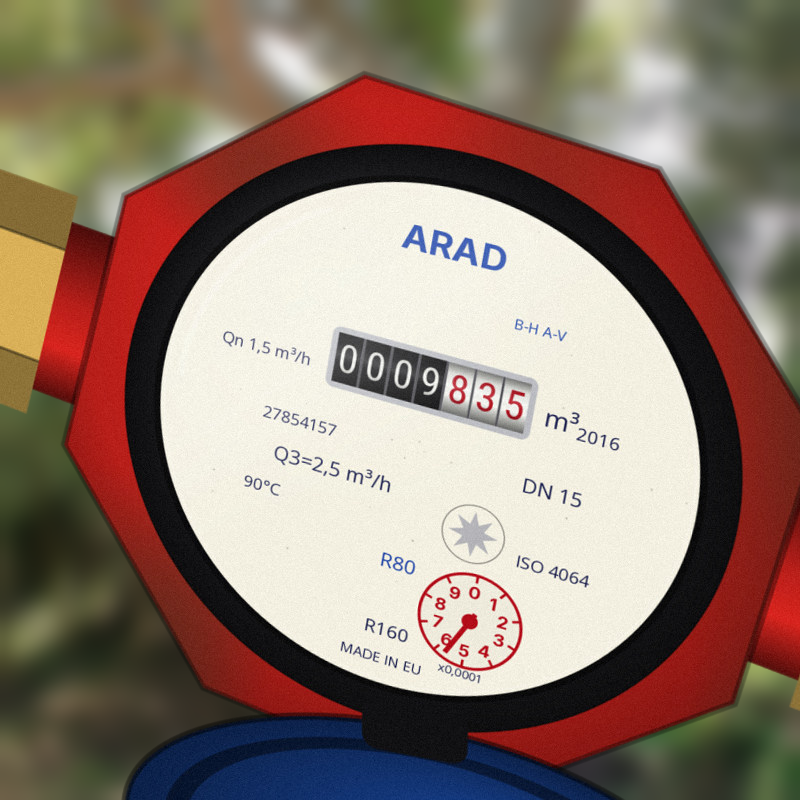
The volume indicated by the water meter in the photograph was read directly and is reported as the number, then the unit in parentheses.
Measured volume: 9.8355 (m³)
